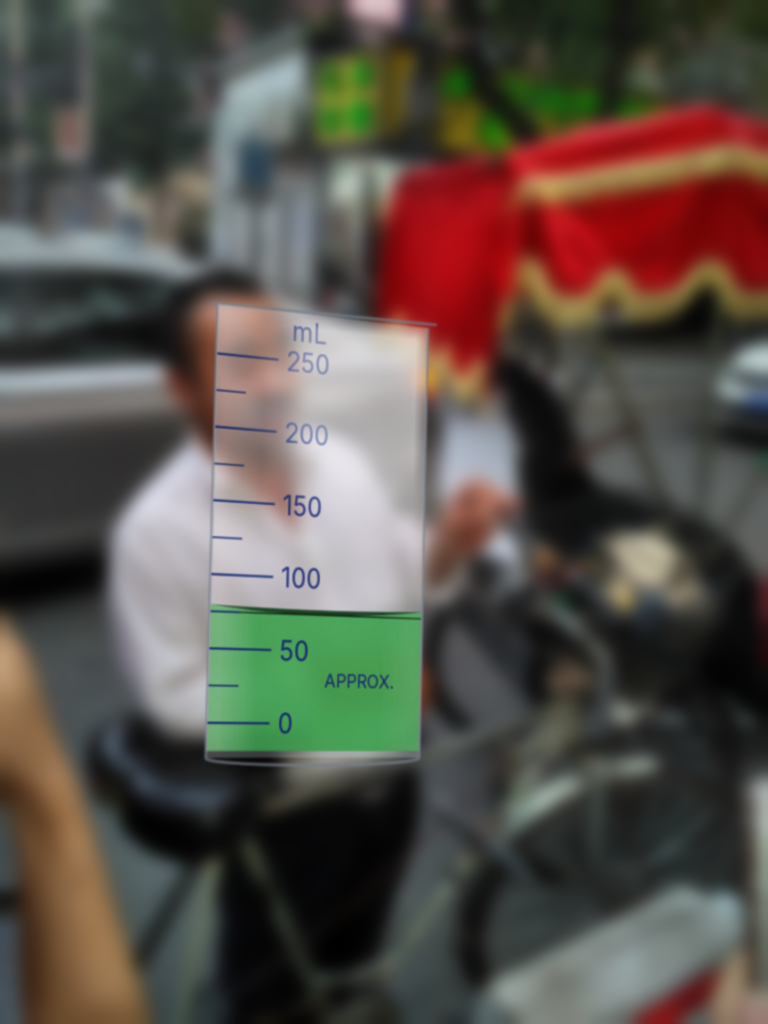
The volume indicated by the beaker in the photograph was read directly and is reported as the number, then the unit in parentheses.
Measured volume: 75 (mL)
